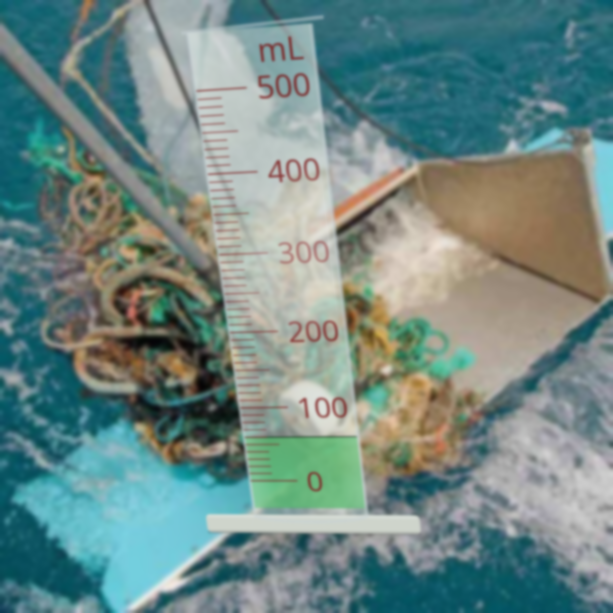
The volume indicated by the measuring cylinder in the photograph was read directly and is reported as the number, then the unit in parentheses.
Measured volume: 60 (mL)
